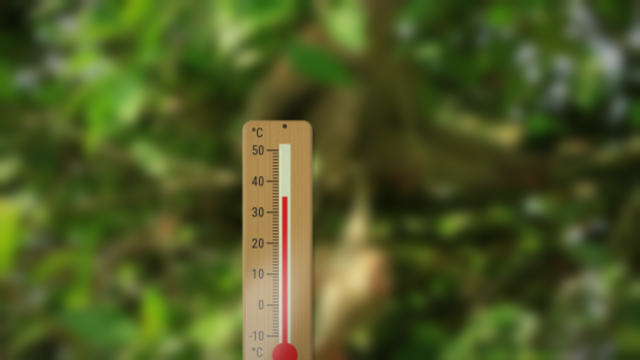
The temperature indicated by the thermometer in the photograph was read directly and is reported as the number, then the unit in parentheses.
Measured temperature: 35 (°C)
